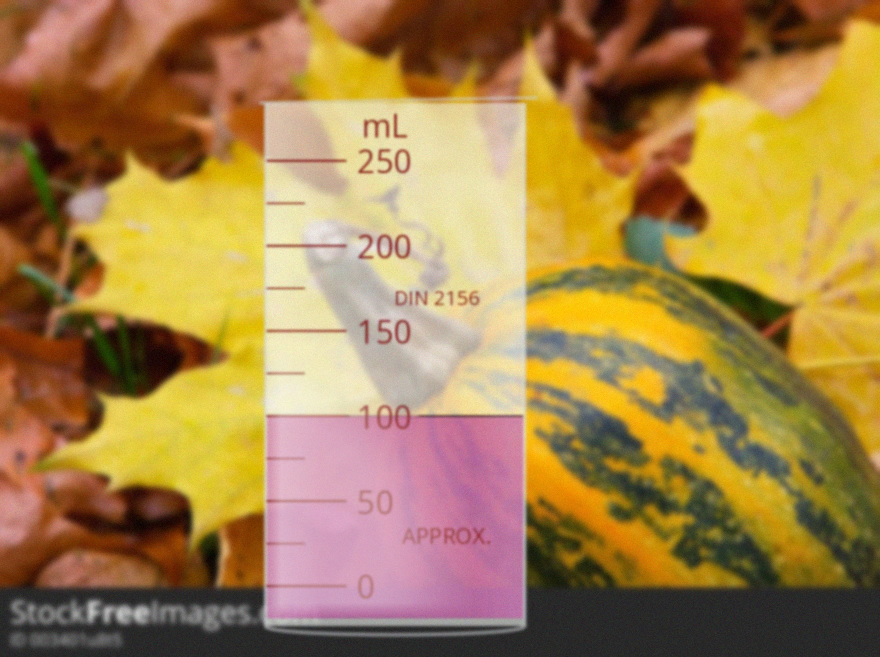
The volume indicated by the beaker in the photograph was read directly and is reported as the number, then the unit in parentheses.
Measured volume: 100 (mL)
